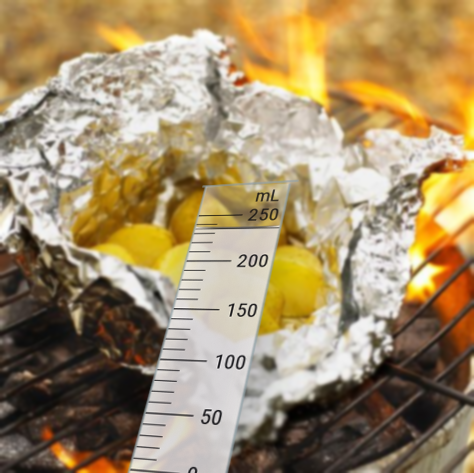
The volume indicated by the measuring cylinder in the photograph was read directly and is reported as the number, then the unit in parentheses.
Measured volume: 235 (mL)
